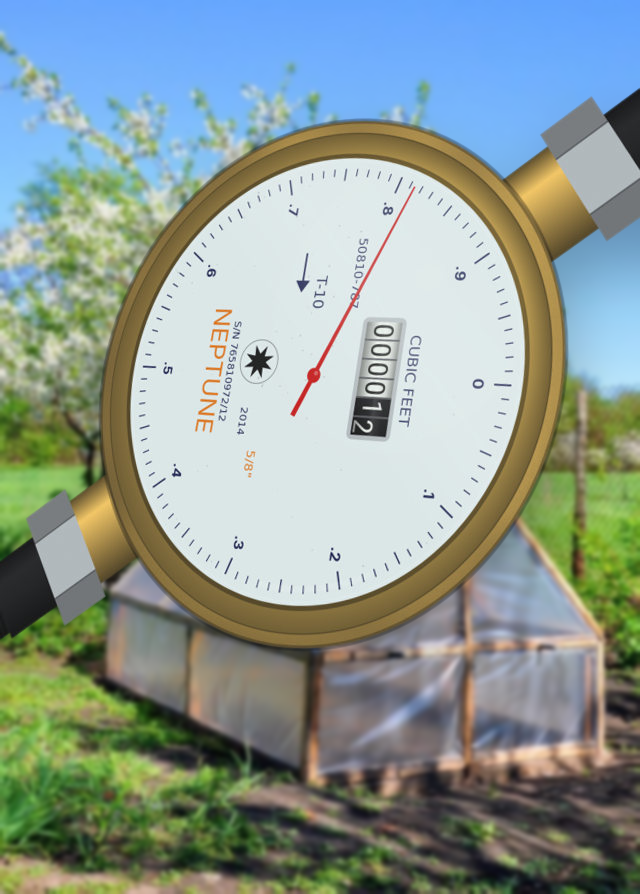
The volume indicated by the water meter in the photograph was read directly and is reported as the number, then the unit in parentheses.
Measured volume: 11.81 (ft³)
